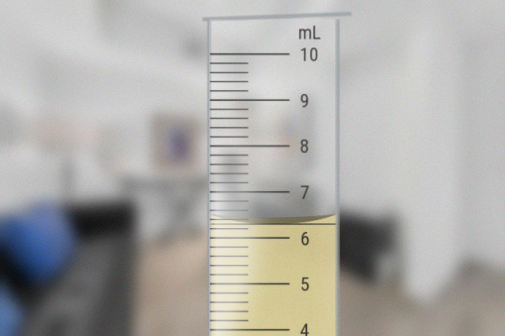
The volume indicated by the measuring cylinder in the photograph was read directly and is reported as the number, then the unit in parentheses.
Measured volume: 6.3 (mL)
